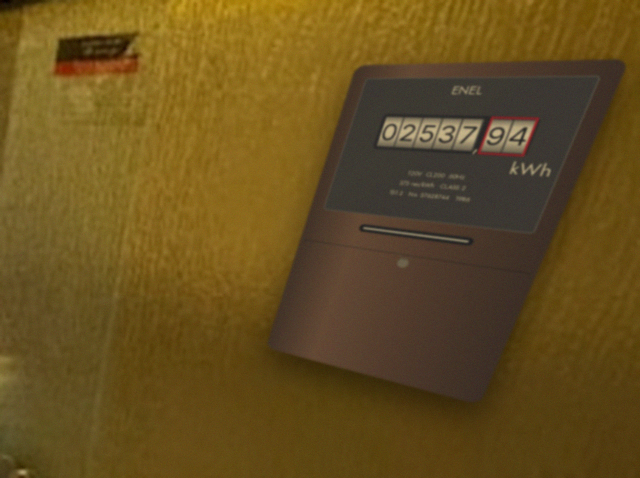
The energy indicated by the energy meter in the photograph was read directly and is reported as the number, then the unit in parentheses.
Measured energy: 2537.94 (kWh)
